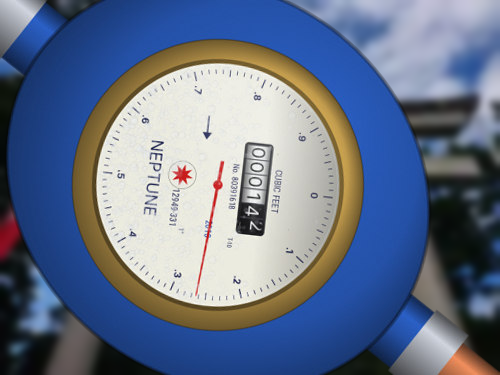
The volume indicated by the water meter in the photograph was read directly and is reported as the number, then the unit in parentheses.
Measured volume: 142.26 (ft³)
